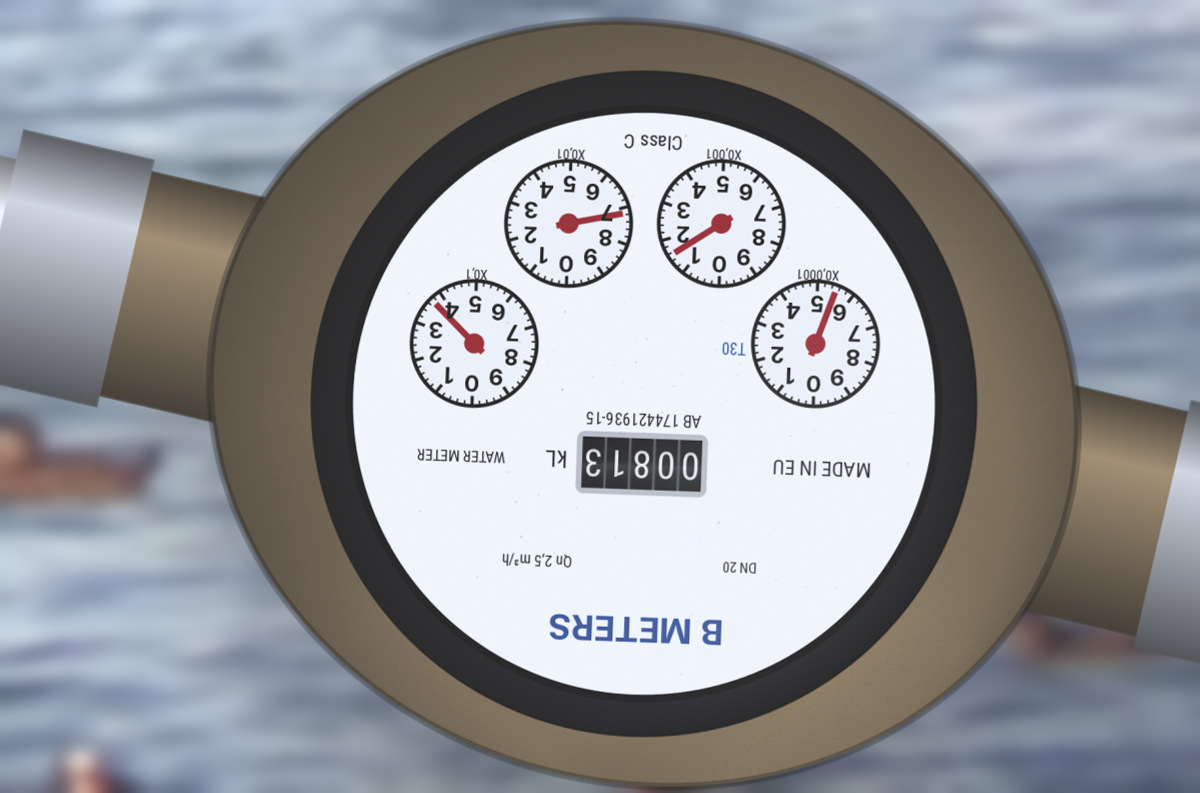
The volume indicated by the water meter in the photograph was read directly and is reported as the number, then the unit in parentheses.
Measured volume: 813.3715 (kL)
